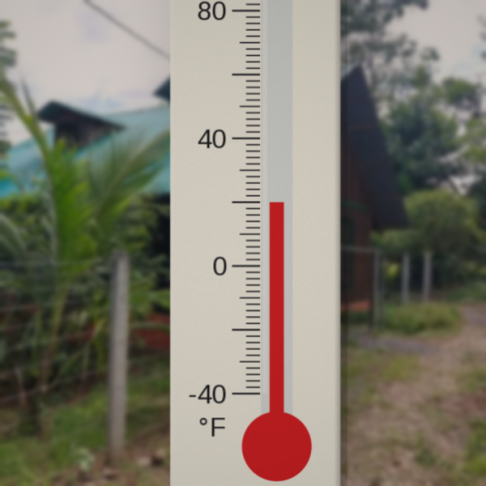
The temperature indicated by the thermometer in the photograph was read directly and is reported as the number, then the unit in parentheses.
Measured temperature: 20 (°F)
